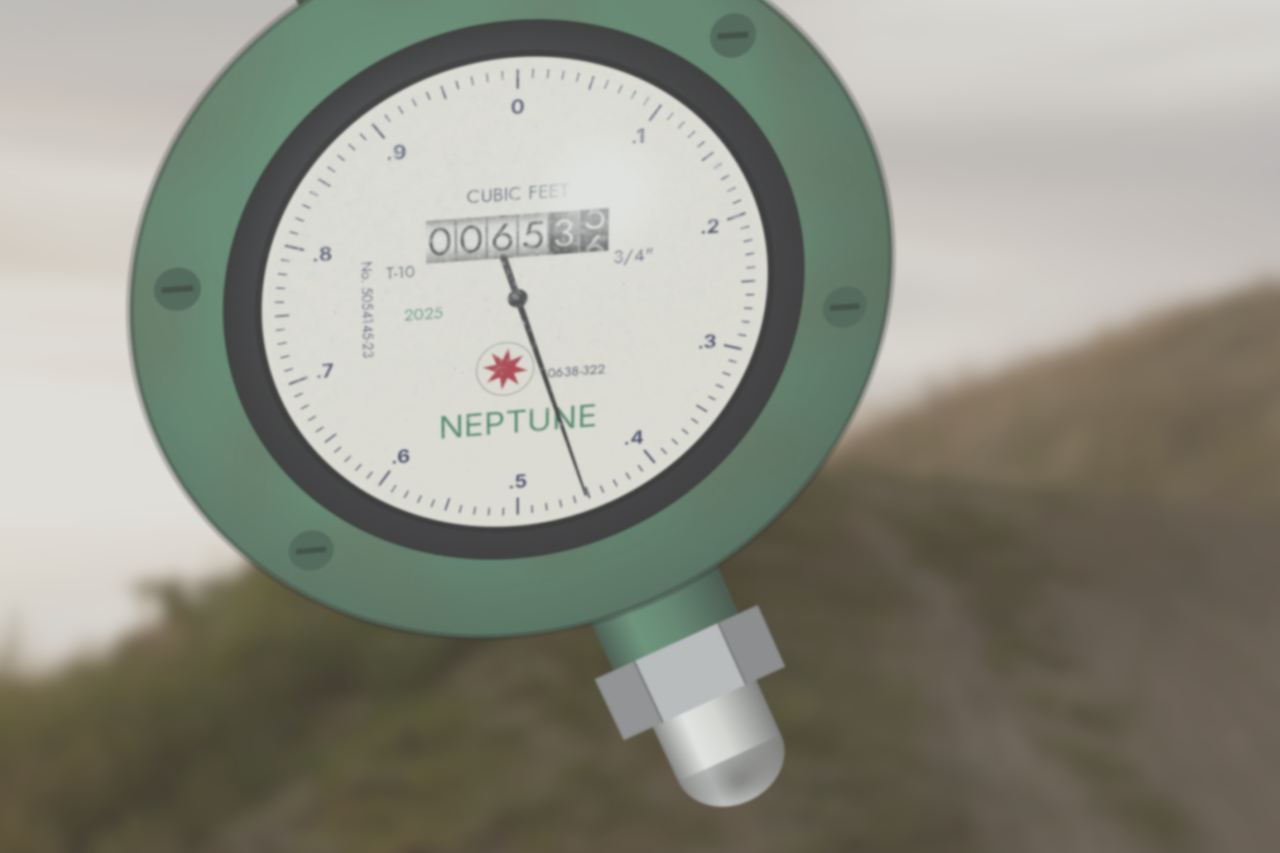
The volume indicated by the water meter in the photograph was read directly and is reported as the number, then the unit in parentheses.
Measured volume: 6535.45 (ft³)
